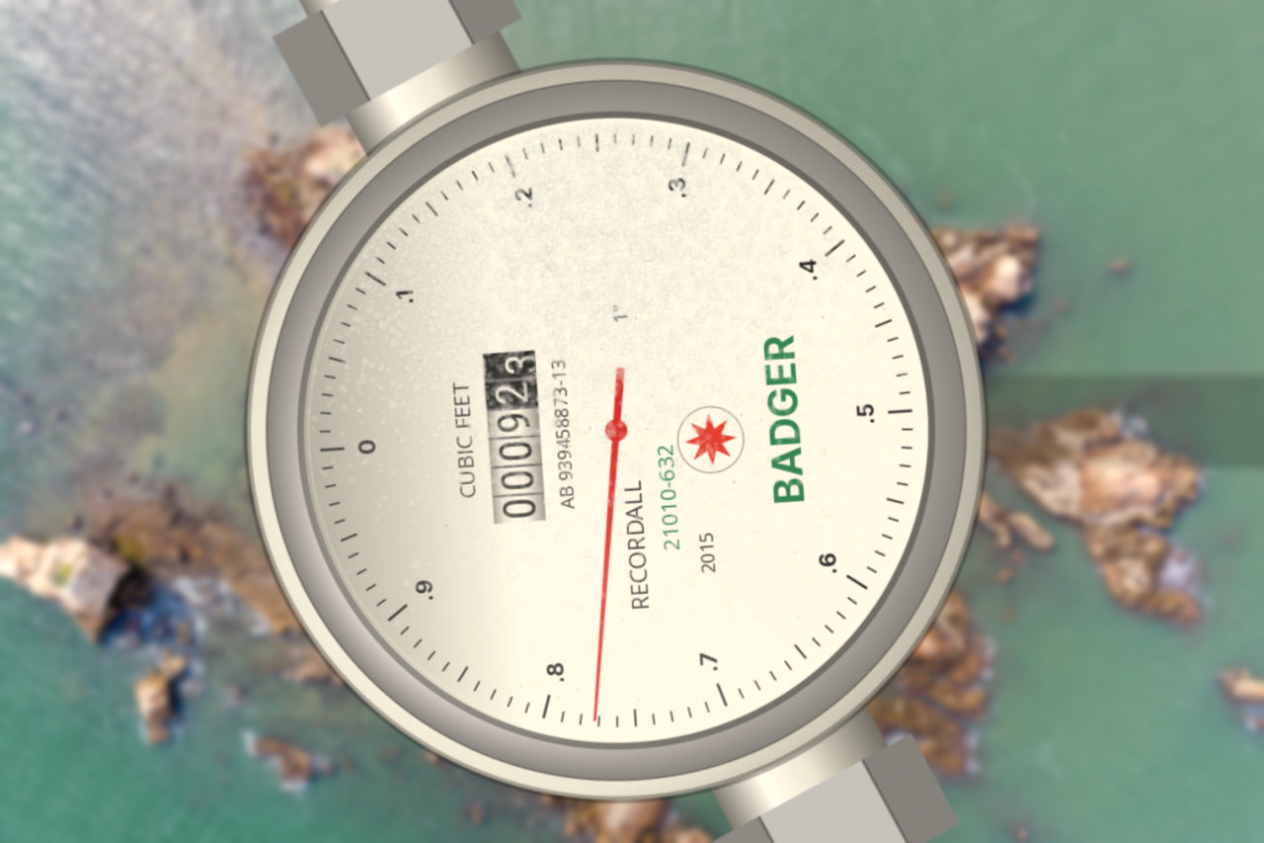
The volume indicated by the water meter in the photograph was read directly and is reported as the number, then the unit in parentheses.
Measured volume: 922.77 (ft³)
